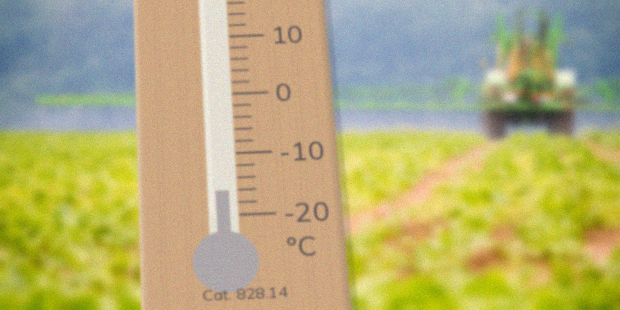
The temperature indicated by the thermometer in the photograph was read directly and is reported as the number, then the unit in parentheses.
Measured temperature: -16 (°C)
